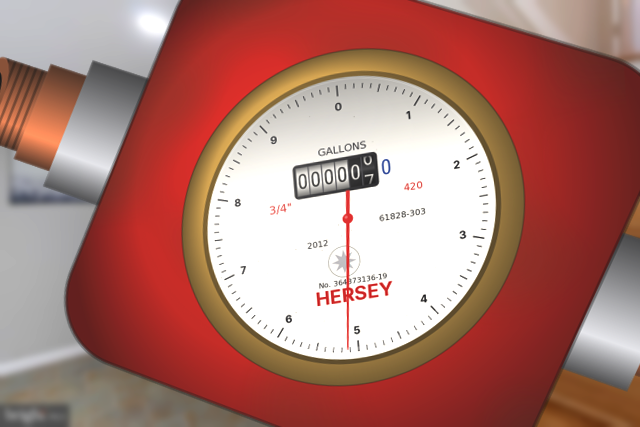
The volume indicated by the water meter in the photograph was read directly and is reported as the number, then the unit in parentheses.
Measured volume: 65.1 (gal)
